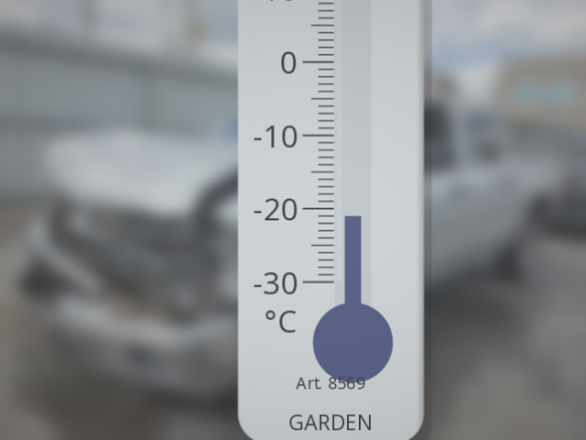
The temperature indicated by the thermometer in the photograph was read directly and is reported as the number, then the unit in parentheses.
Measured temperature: -21 (°C)
